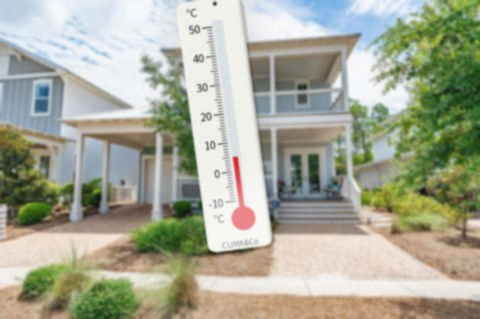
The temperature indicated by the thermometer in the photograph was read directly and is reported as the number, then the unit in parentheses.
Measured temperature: 5 (°C)
